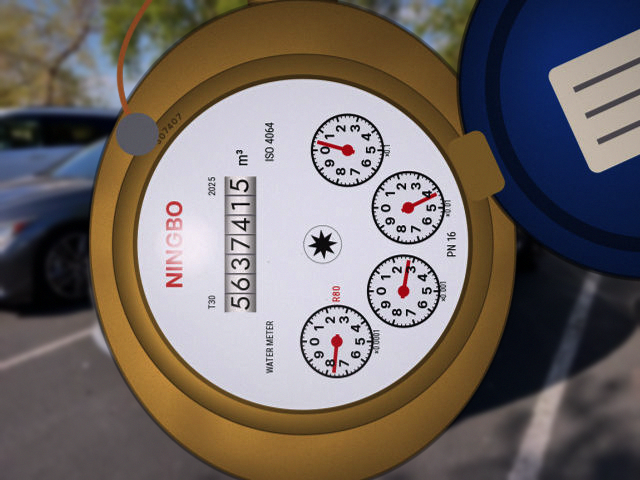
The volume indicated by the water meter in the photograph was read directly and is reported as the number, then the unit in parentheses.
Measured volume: 5637415.0427 (m³)
